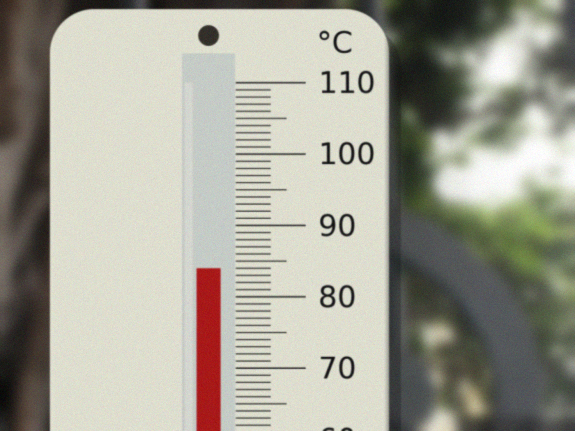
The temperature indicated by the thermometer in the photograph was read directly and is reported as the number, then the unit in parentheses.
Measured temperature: 84 (°C)
